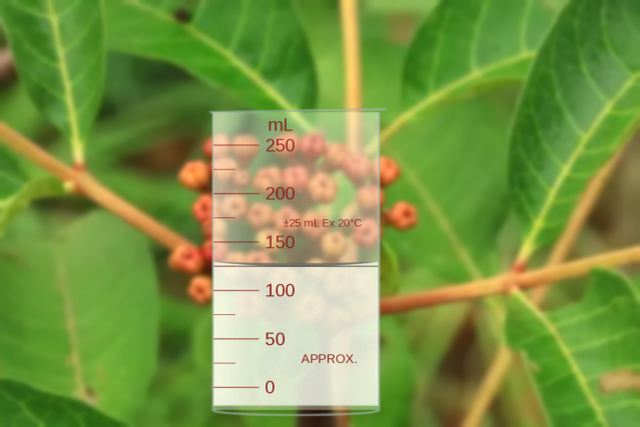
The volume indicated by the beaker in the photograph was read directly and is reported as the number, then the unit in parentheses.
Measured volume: 125 (mL)
